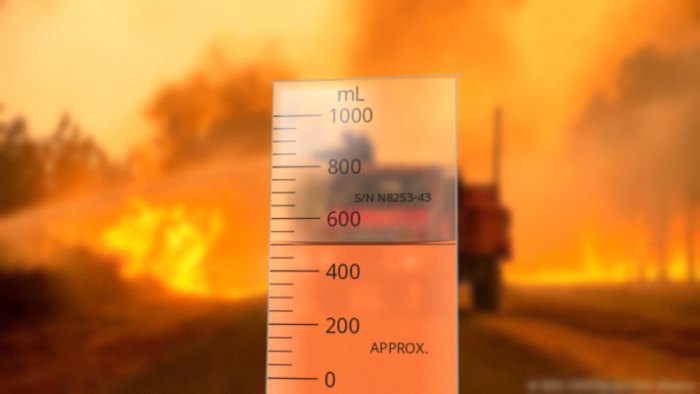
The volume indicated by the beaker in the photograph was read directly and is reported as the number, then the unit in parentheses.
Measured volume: 500 (mL)
